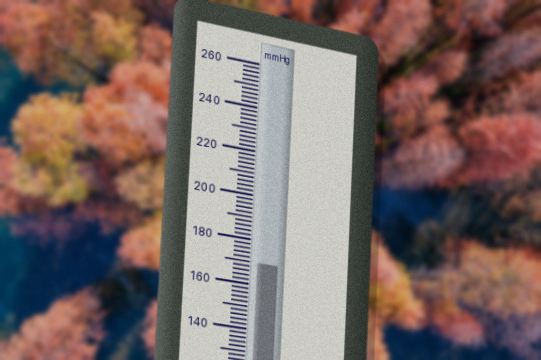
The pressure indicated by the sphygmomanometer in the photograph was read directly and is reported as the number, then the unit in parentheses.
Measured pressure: 170 (mmHg)
